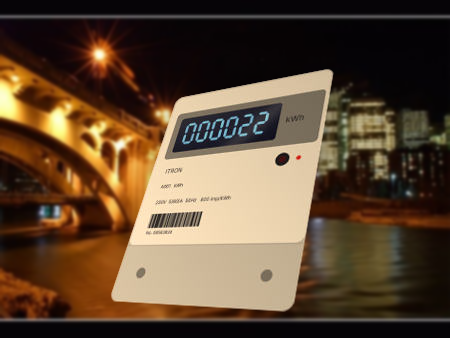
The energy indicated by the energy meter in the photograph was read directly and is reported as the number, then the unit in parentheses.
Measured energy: 22 (kWh)
